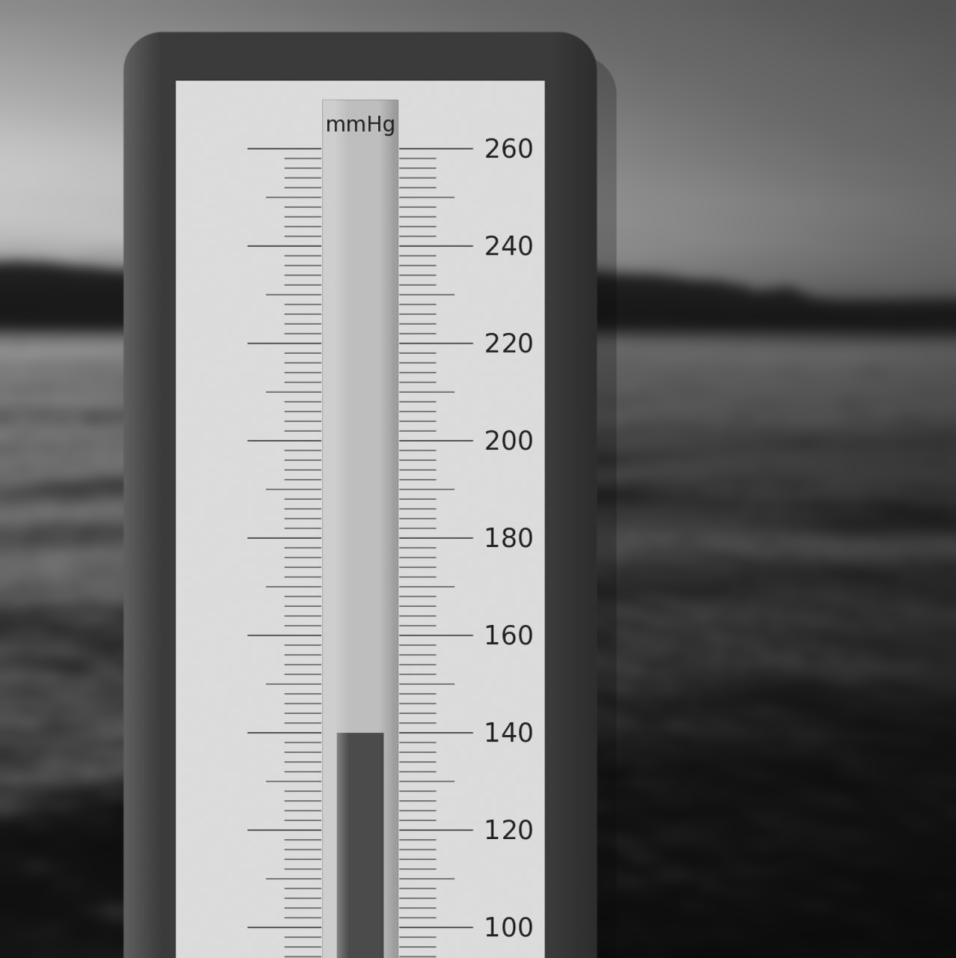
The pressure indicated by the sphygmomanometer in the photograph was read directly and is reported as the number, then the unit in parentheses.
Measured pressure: 140 (mmHg)
